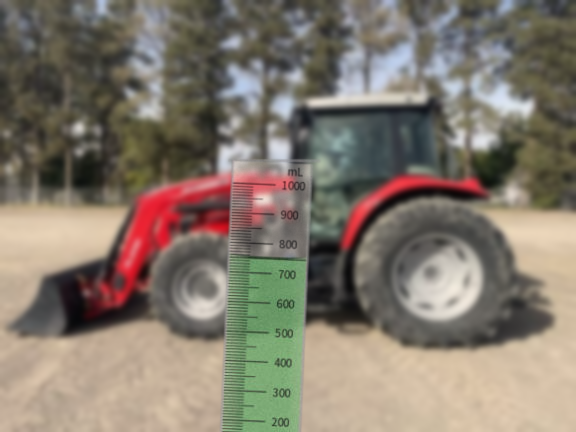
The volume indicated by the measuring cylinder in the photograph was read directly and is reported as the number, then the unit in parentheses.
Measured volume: 750 (mL)
